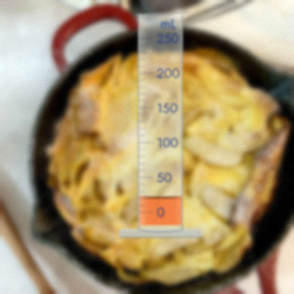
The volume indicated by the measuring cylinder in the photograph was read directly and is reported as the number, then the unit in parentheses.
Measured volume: 20 (mL)
